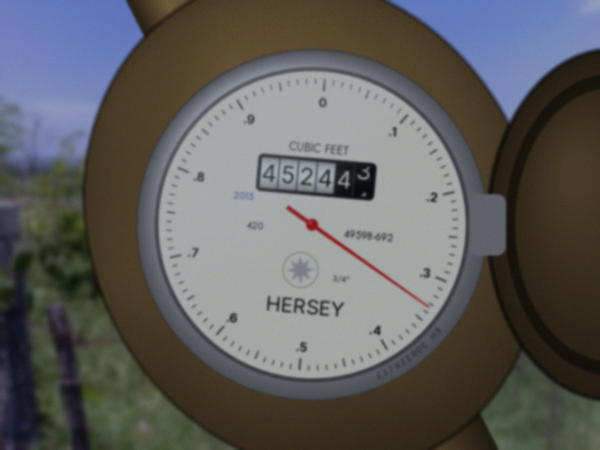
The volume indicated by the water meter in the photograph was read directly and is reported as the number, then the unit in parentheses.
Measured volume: 452443.33 (ft³)
